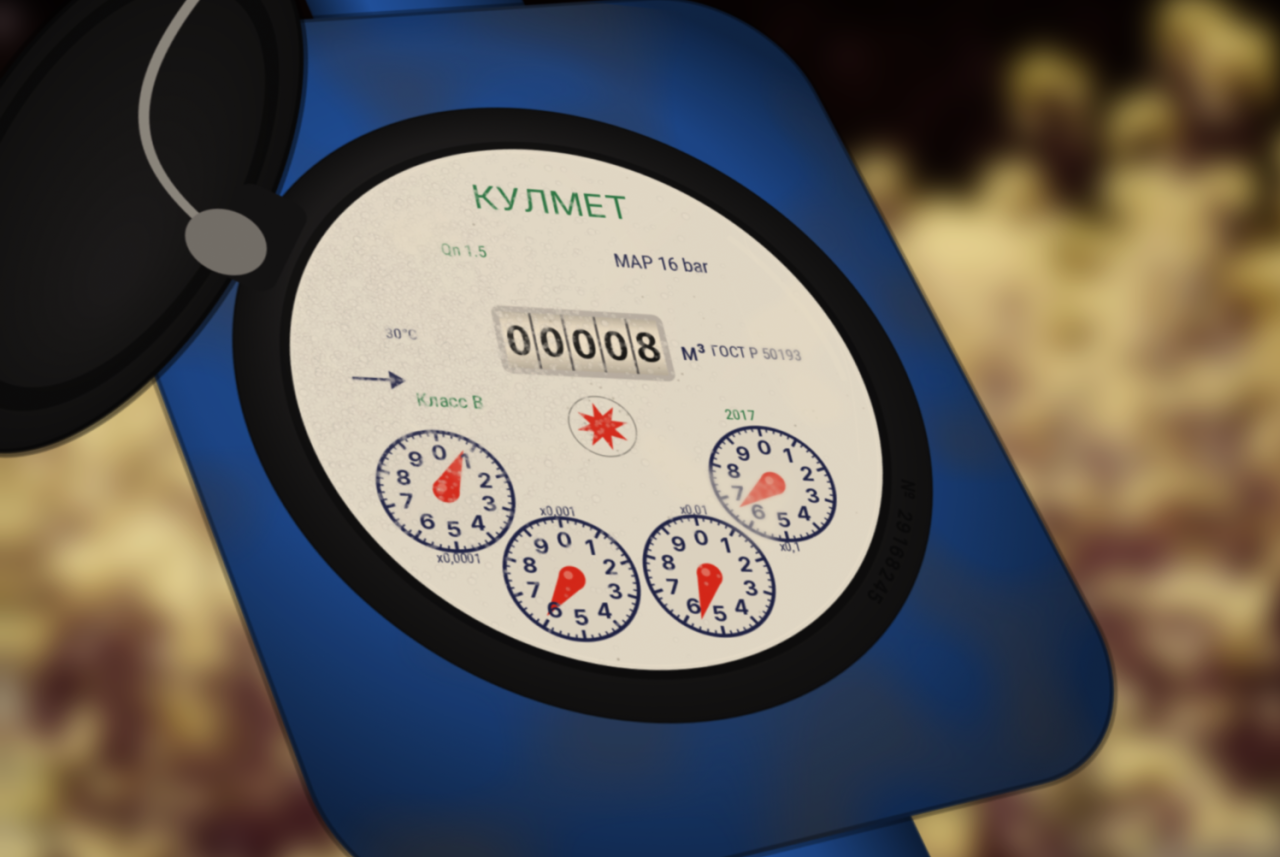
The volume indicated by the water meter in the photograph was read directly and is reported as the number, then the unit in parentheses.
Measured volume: 8.6560 (m³)
